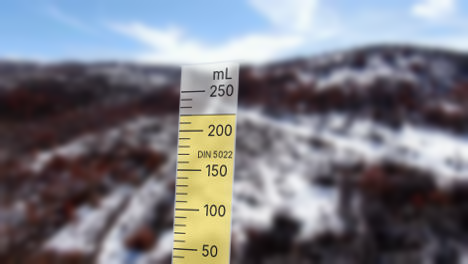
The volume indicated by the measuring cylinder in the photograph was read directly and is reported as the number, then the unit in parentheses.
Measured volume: 220 (mL)
